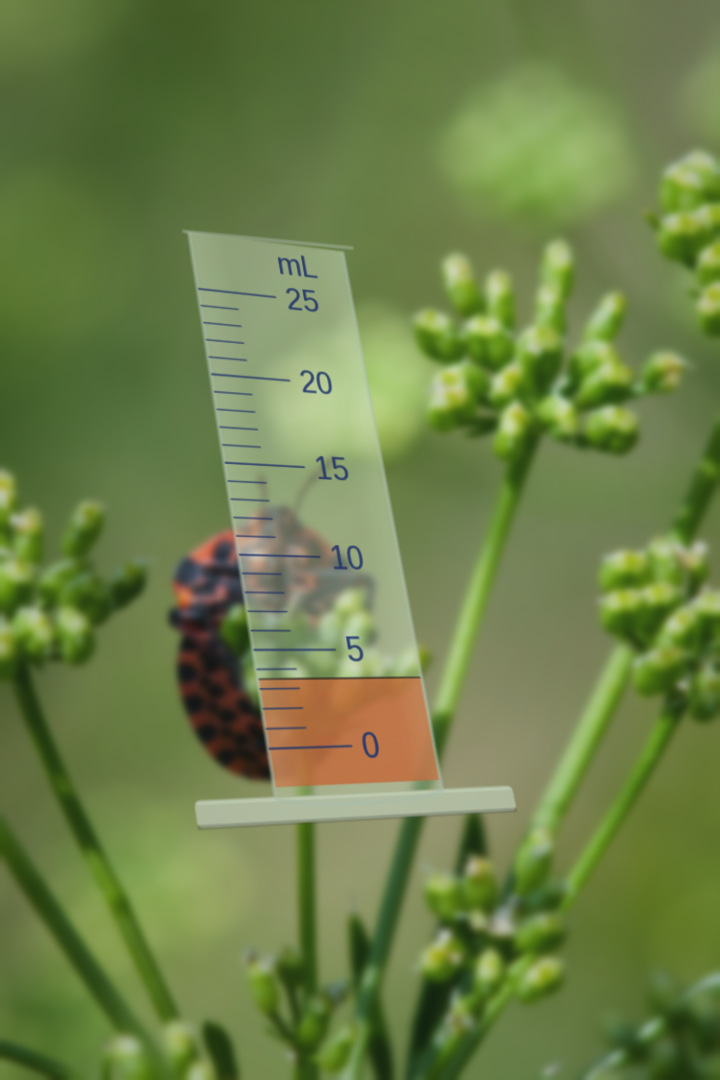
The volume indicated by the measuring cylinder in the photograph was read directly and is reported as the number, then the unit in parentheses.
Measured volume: 3.5 (mL)
